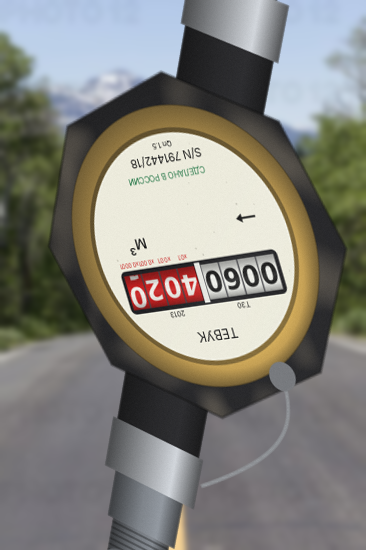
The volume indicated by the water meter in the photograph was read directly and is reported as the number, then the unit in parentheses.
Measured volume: 60.4020 (m³)
